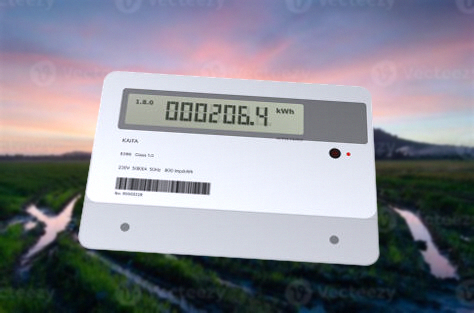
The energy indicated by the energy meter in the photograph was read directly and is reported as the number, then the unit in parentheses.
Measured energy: 206.4 (kWh)
